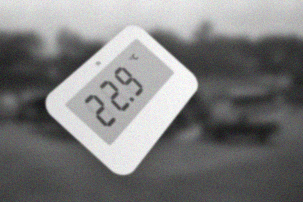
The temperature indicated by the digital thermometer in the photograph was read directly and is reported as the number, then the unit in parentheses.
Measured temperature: 22.9 (°C)
